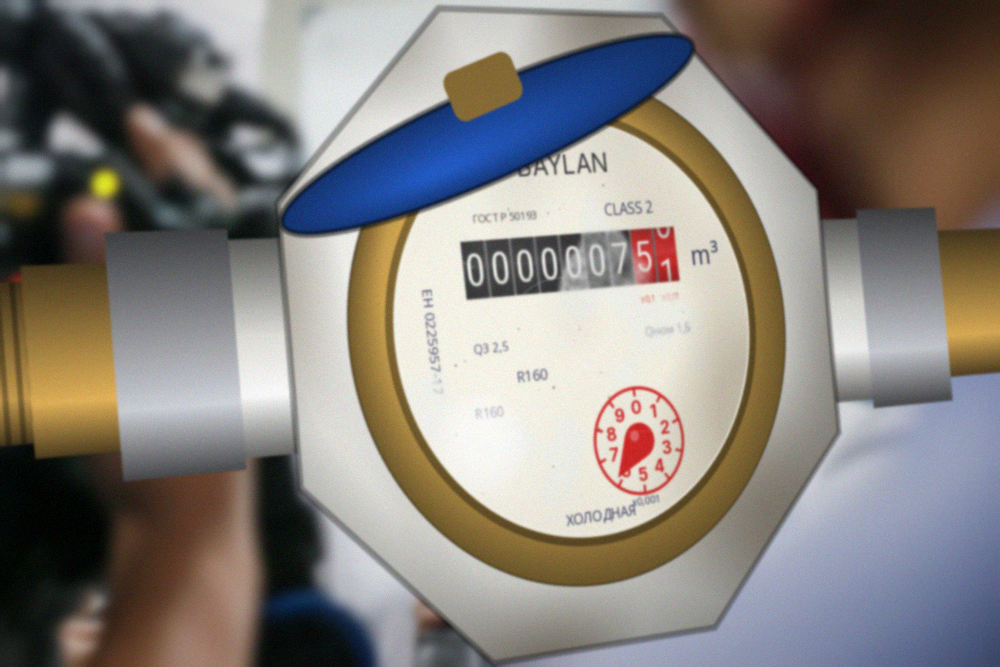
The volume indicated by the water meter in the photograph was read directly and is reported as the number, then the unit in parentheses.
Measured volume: 7.506 (m³)
